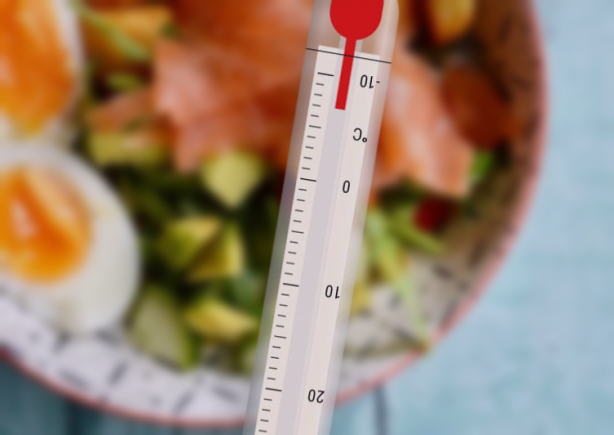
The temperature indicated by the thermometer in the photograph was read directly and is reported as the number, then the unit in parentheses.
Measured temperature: -7 (°C)
